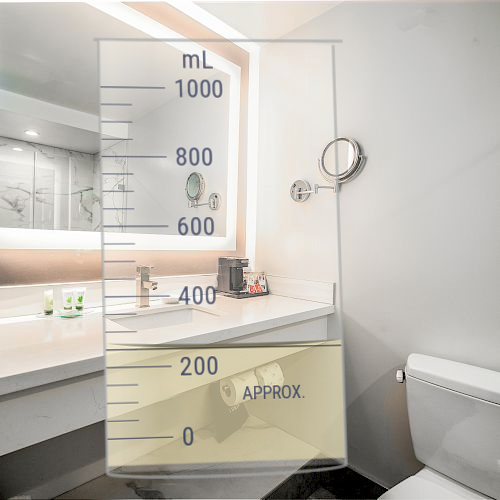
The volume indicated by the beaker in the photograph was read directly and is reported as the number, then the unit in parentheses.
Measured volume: 250 (mL)
